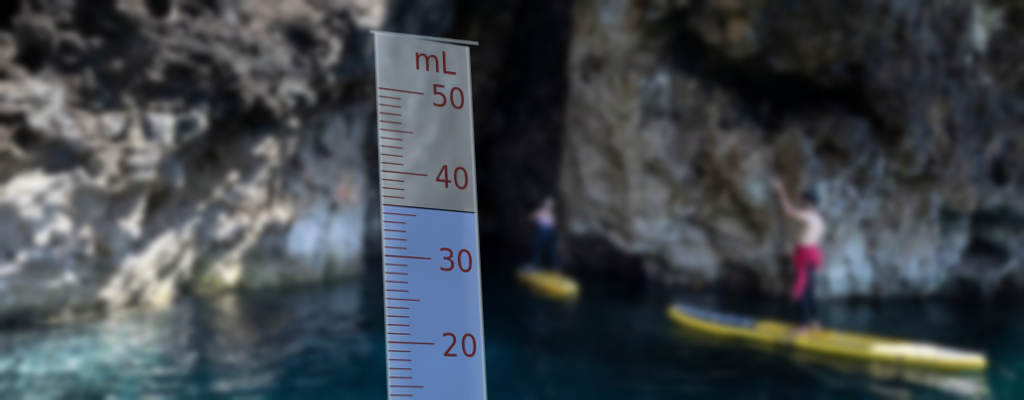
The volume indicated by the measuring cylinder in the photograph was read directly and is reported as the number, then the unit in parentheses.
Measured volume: 36 (mL)
